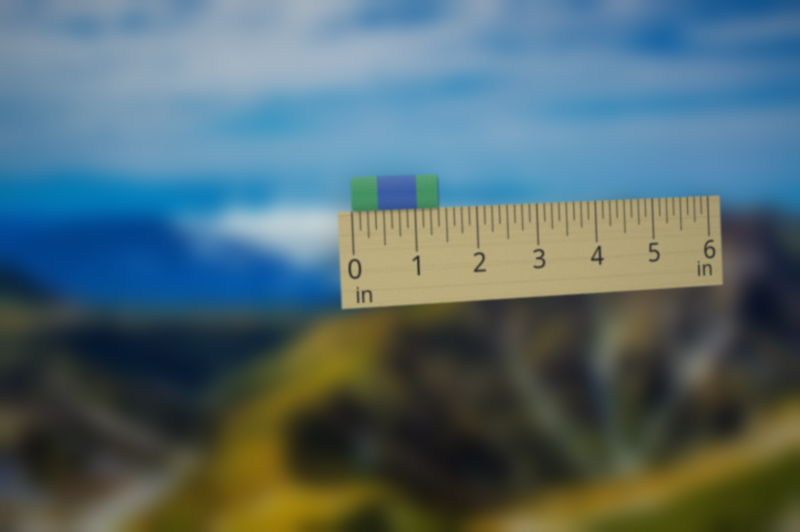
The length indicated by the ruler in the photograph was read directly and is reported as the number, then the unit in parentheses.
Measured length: 1.375 (in)
